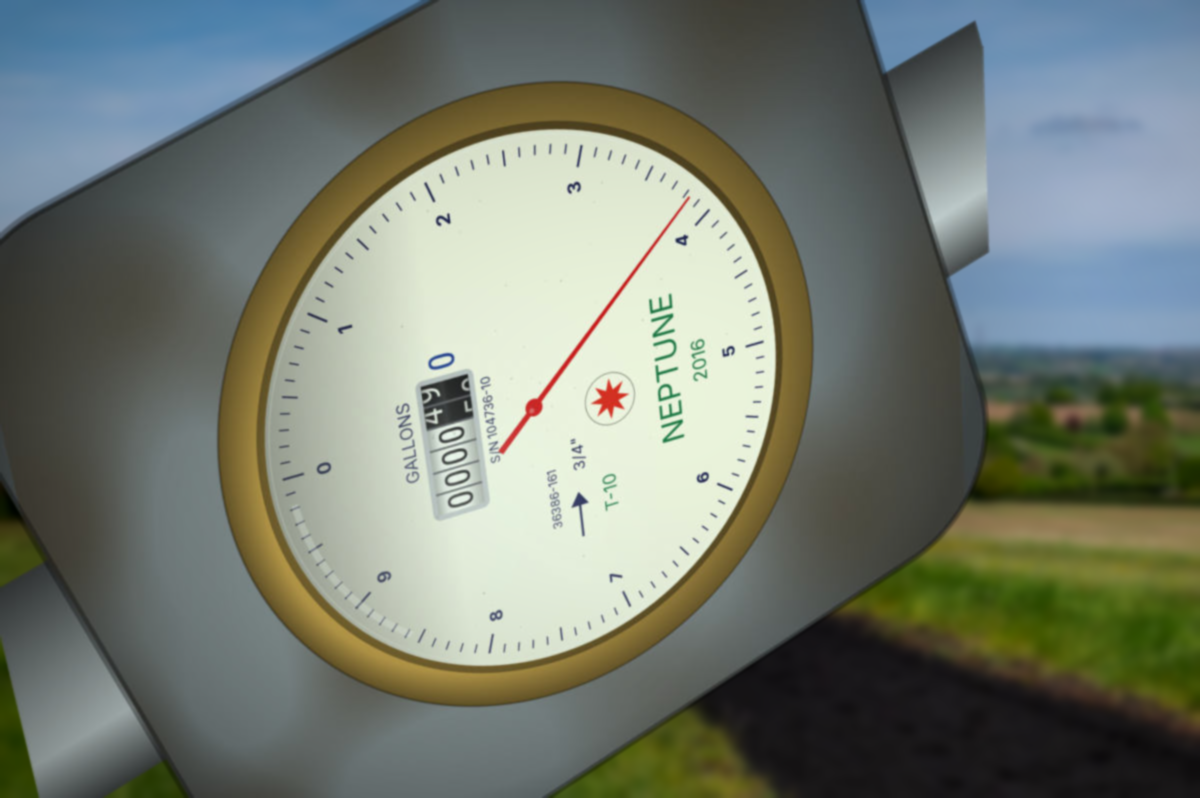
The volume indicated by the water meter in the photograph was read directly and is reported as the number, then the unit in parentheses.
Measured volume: 493.8 (gal)
